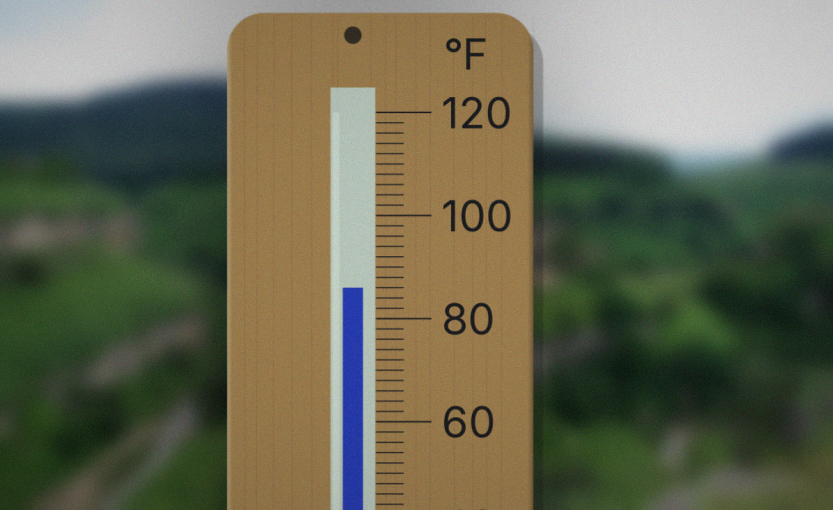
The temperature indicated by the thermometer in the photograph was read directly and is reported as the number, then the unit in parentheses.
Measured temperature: 86 (°F)
